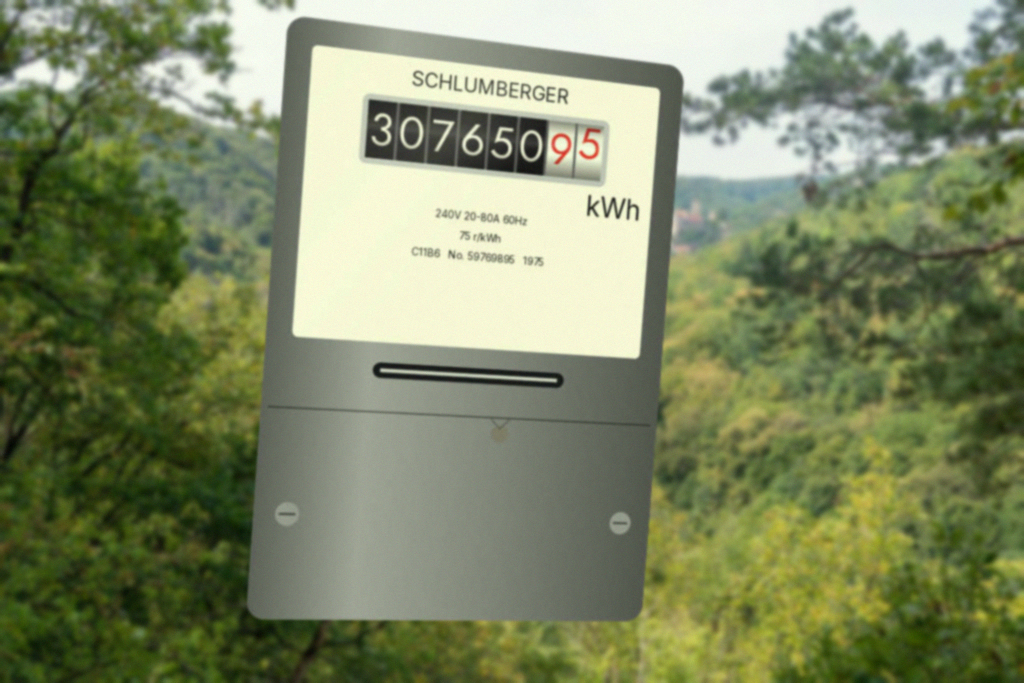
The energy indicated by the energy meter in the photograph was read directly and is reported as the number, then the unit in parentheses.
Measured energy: 307650.95 (kWh)
